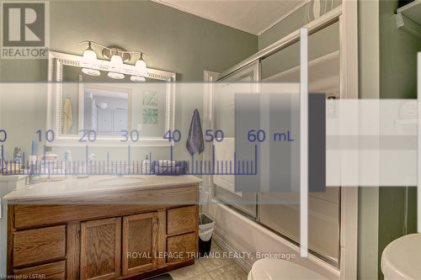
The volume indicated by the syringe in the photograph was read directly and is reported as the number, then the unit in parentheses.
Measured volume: 55 (mL)
